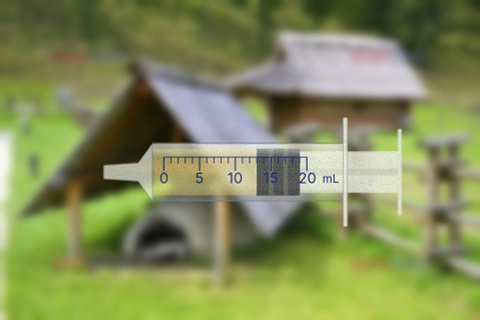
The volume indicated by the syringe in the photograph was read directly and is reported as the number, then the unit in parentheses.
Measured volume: 13 (mL)
